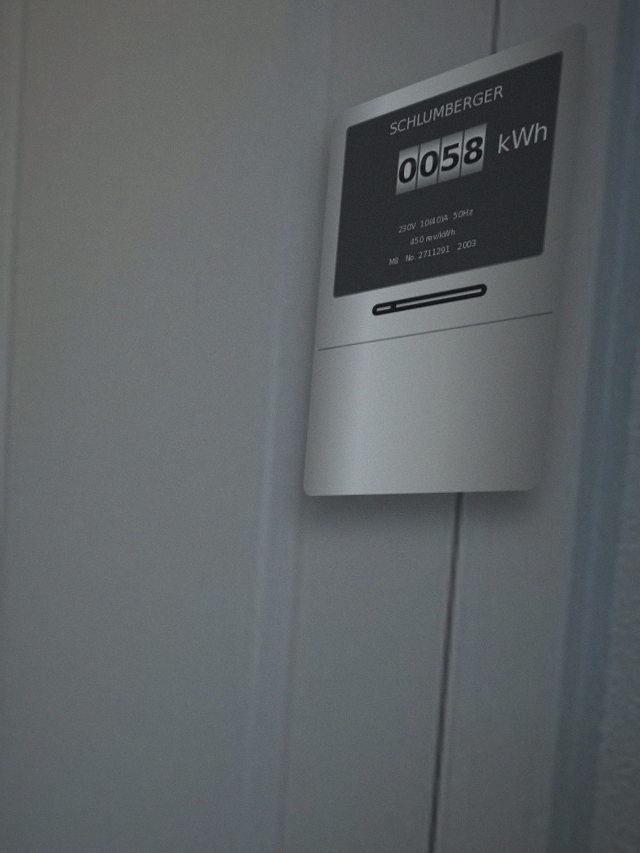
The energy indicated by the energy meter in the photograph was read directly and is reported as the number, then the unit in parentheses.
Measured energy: 58 (kWh)
